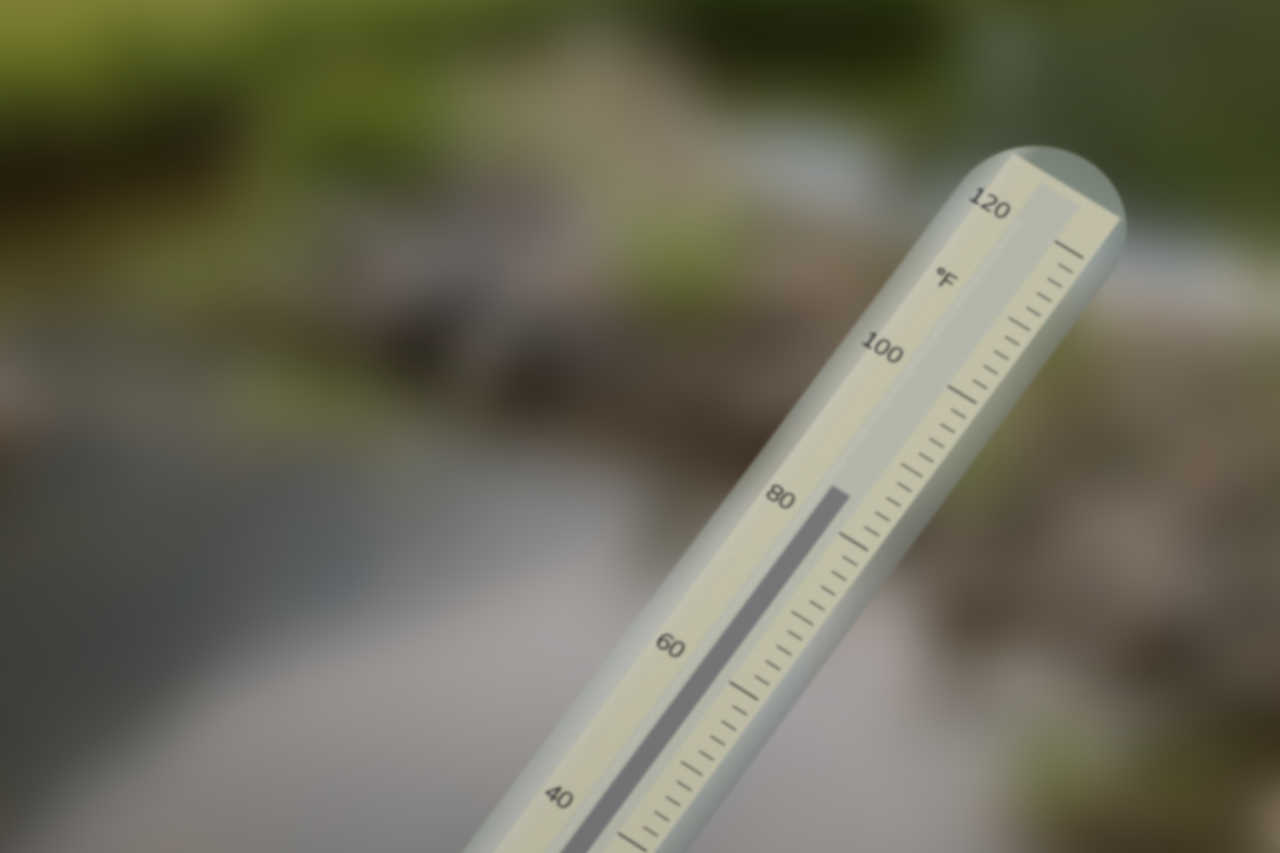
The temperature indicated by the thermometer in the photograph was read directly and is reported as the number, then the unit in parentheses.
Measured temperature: 84 (°F)
